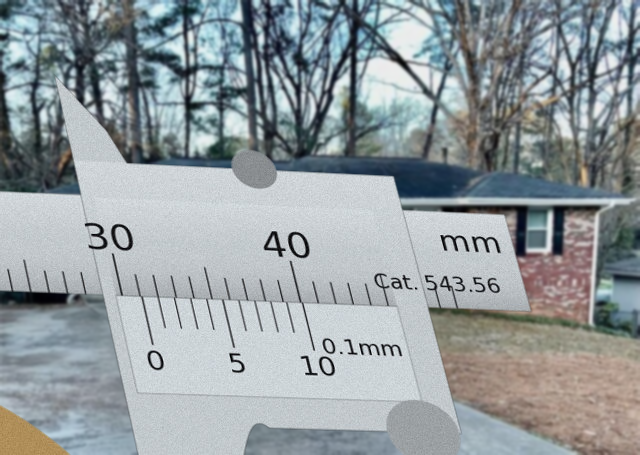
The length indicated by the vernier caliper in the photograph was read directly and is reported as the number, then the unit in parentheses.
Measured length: 31.1 (mm)
